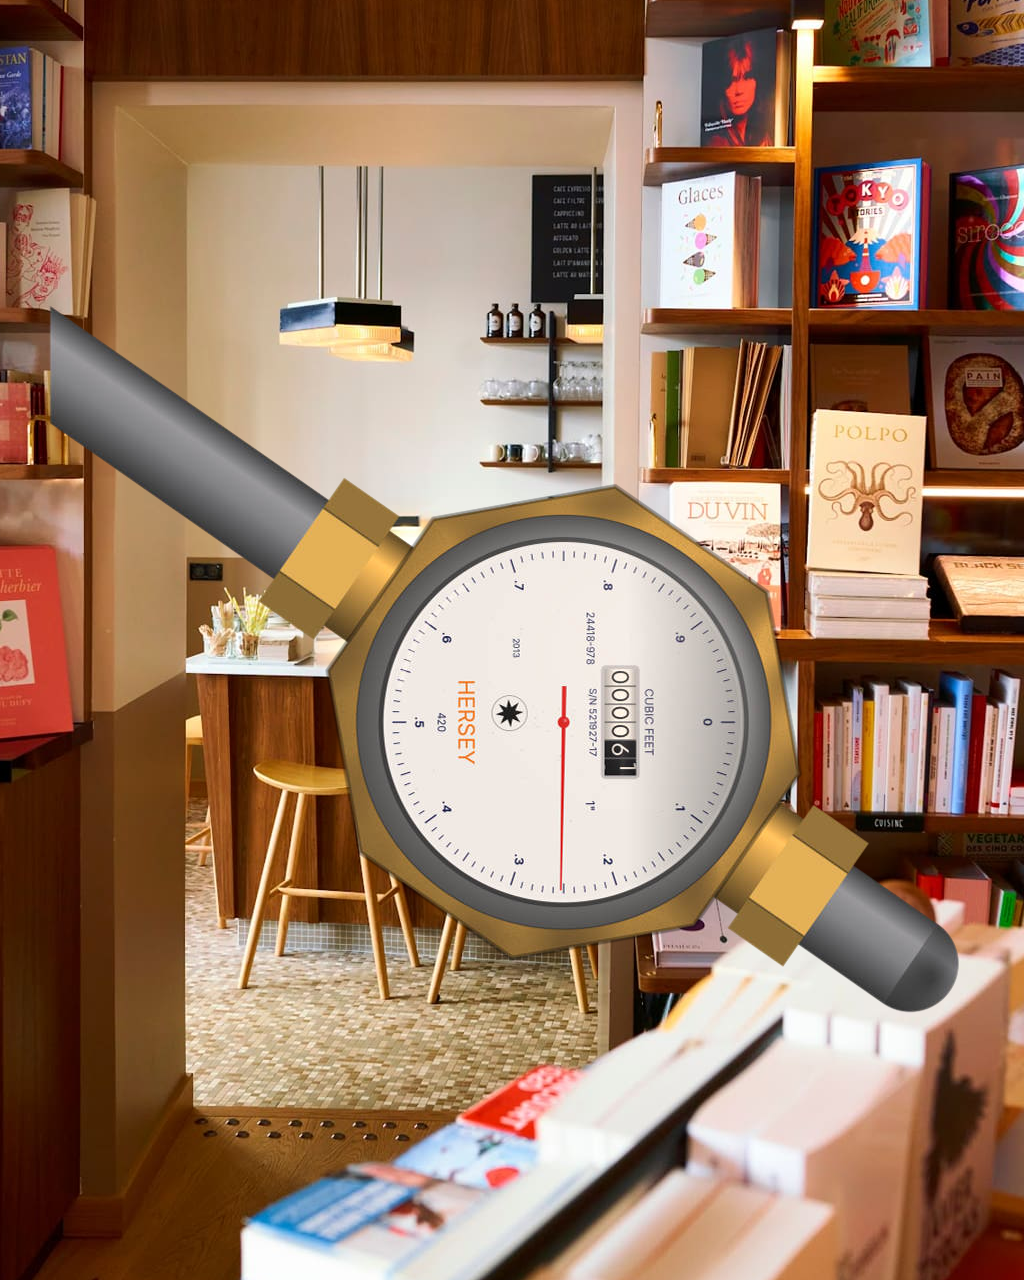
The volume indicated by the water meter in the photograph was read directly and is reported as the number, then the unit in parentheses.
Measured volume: 61.25 (ft³)
